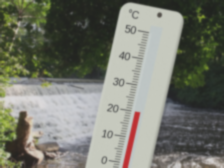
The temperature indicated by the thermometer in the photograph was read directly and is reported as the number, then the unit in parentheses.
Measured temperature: 20 (°C)
